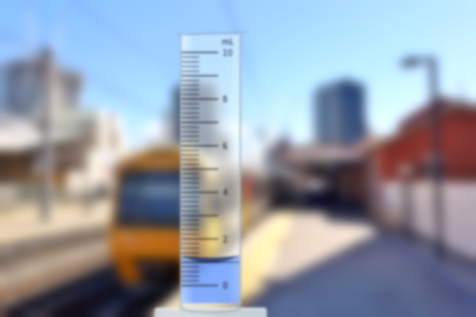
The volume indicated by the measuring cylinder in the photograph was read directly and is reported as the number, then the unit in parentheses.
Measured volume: 1 (mL)
